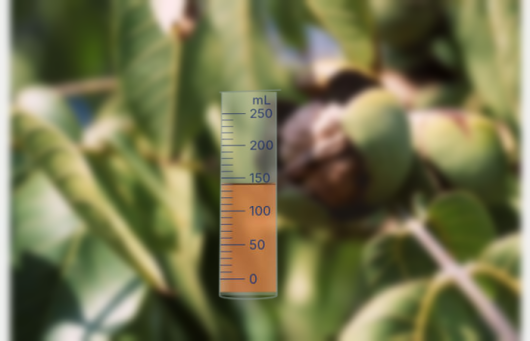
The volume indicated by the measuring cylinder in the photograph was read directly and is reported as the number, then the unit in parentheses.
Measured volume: 140 (mL)
